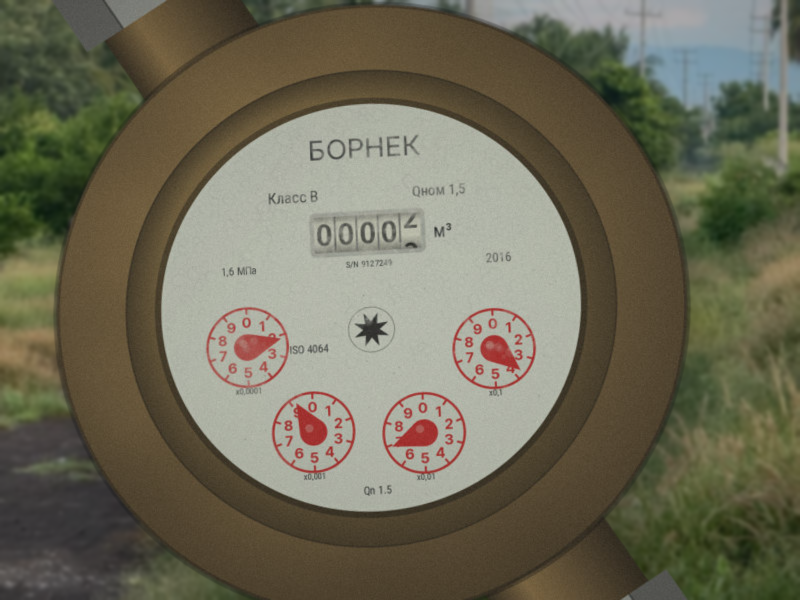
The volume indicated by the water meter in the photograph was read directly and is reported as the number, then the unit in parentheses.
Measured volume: 2.3692 (m³)
